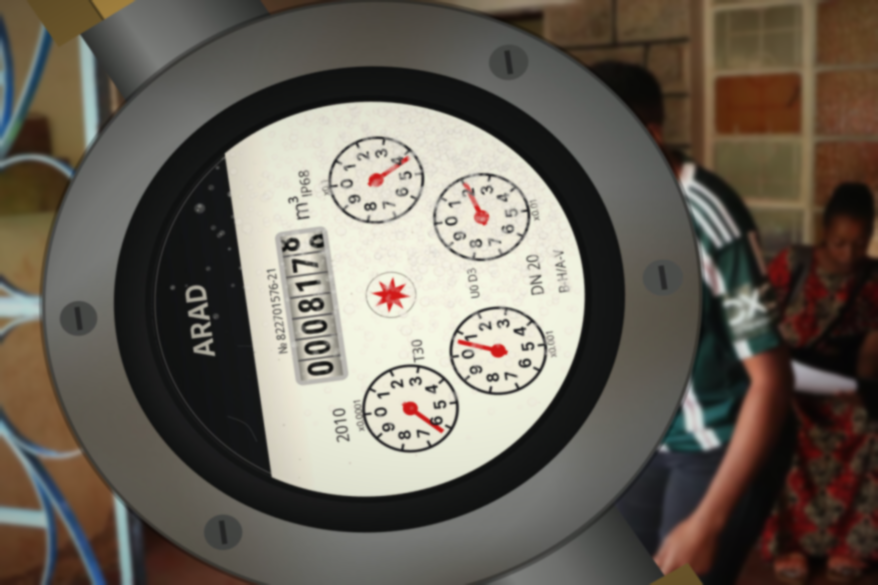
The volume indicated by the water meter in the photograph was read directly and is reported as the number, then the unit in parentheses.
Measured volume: 8178.4206 (m³)
